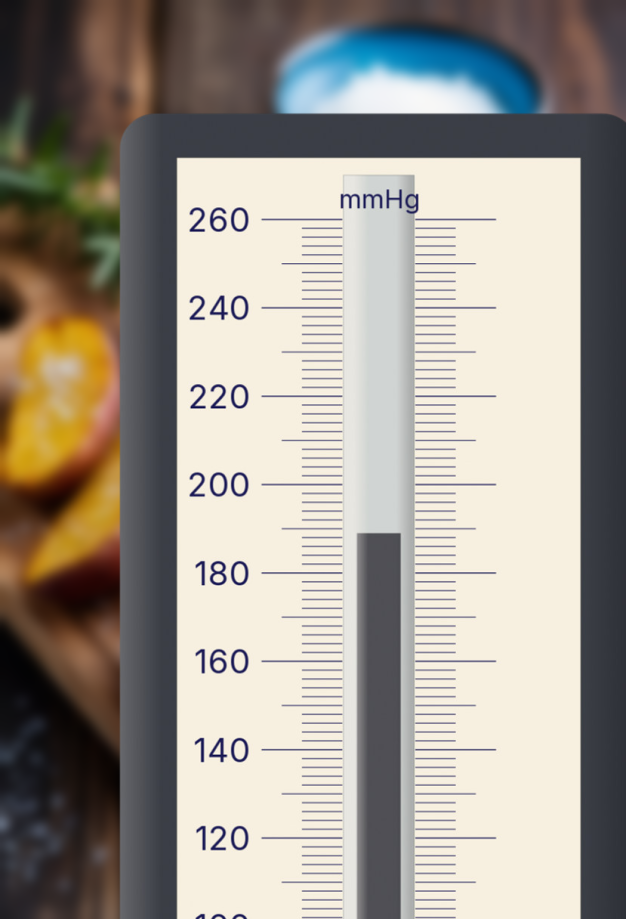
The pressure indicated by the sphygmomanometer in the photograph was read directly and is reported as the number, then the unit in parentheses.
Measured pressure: 189 (mmHg)
